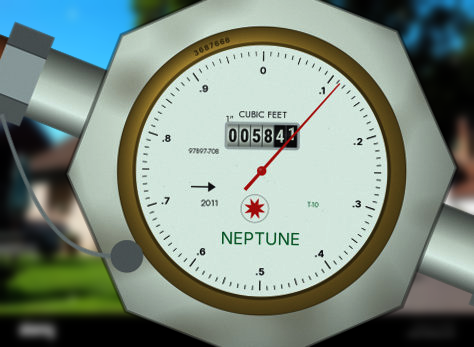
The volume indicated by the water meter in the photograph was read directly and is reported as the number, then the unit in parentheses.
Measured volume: 5841.11 (ft³)
